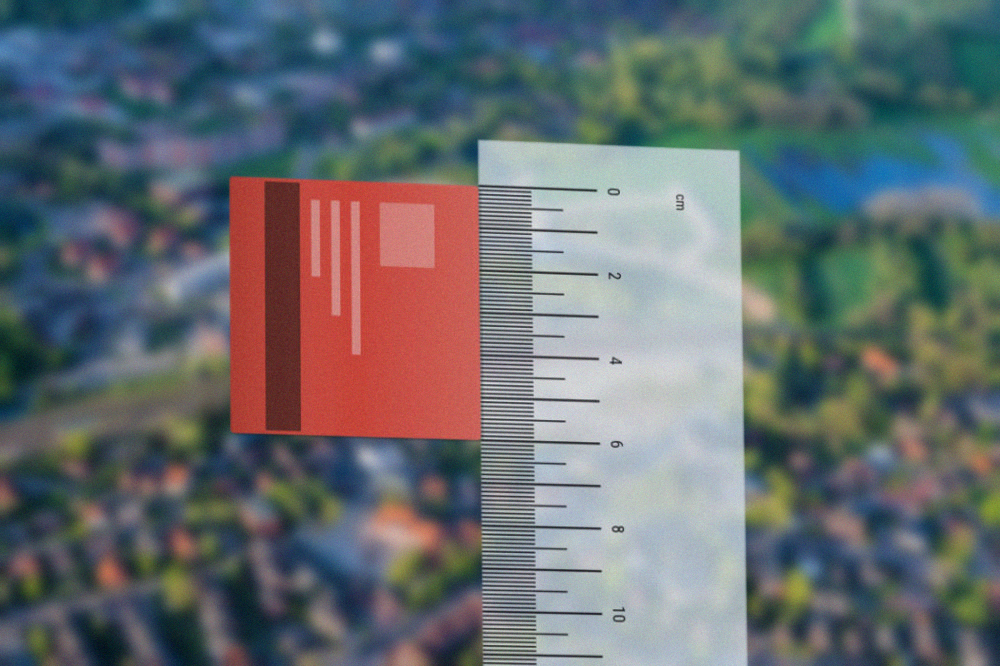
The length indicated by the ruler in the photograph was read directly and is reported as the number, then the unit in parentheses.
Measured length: 6 (cm)
